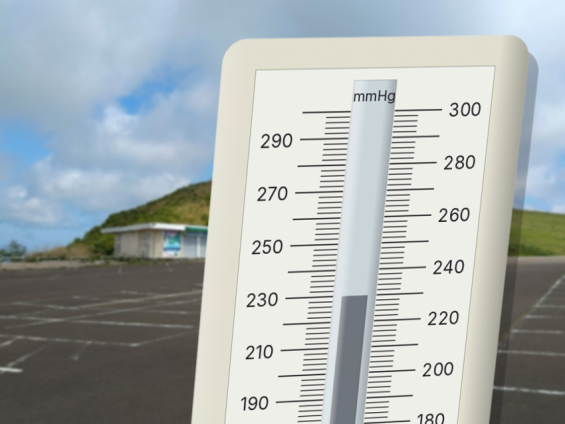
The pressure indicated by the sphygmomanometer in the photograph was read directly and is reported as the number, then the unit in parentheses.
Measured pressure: 230 (mmHg)
